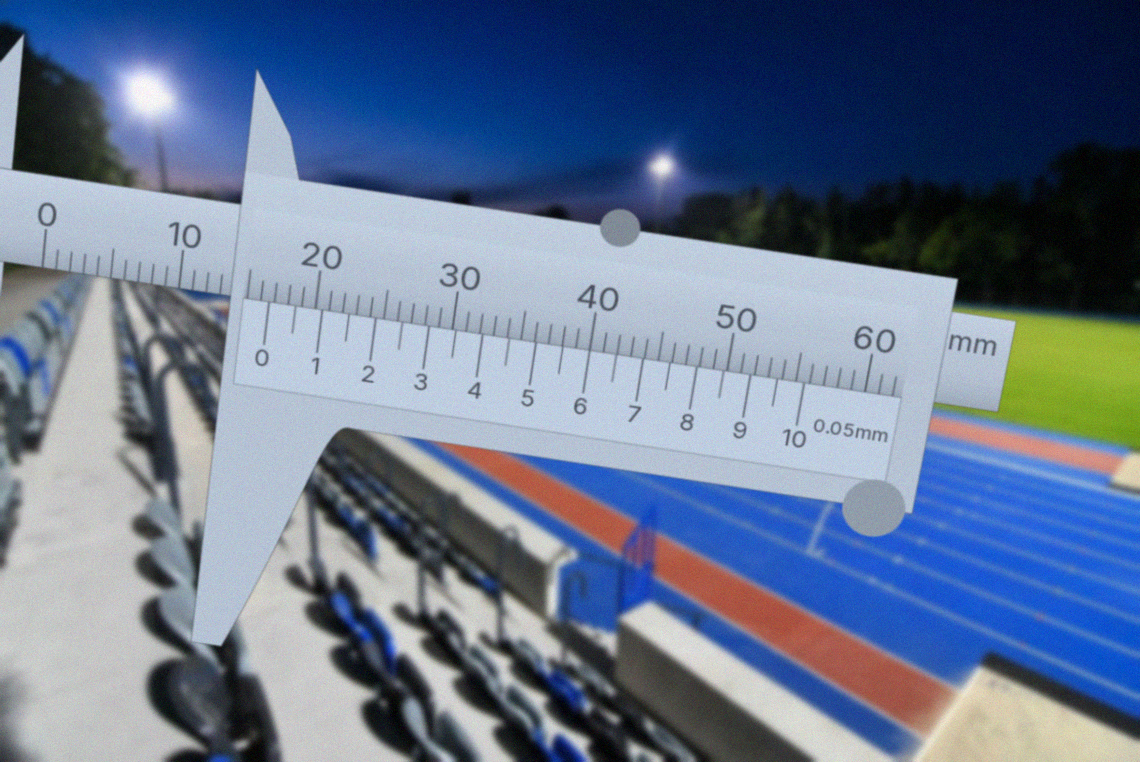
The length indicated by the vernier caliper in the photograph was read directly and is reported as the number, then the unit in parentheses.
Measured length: 16.6 (mm)
